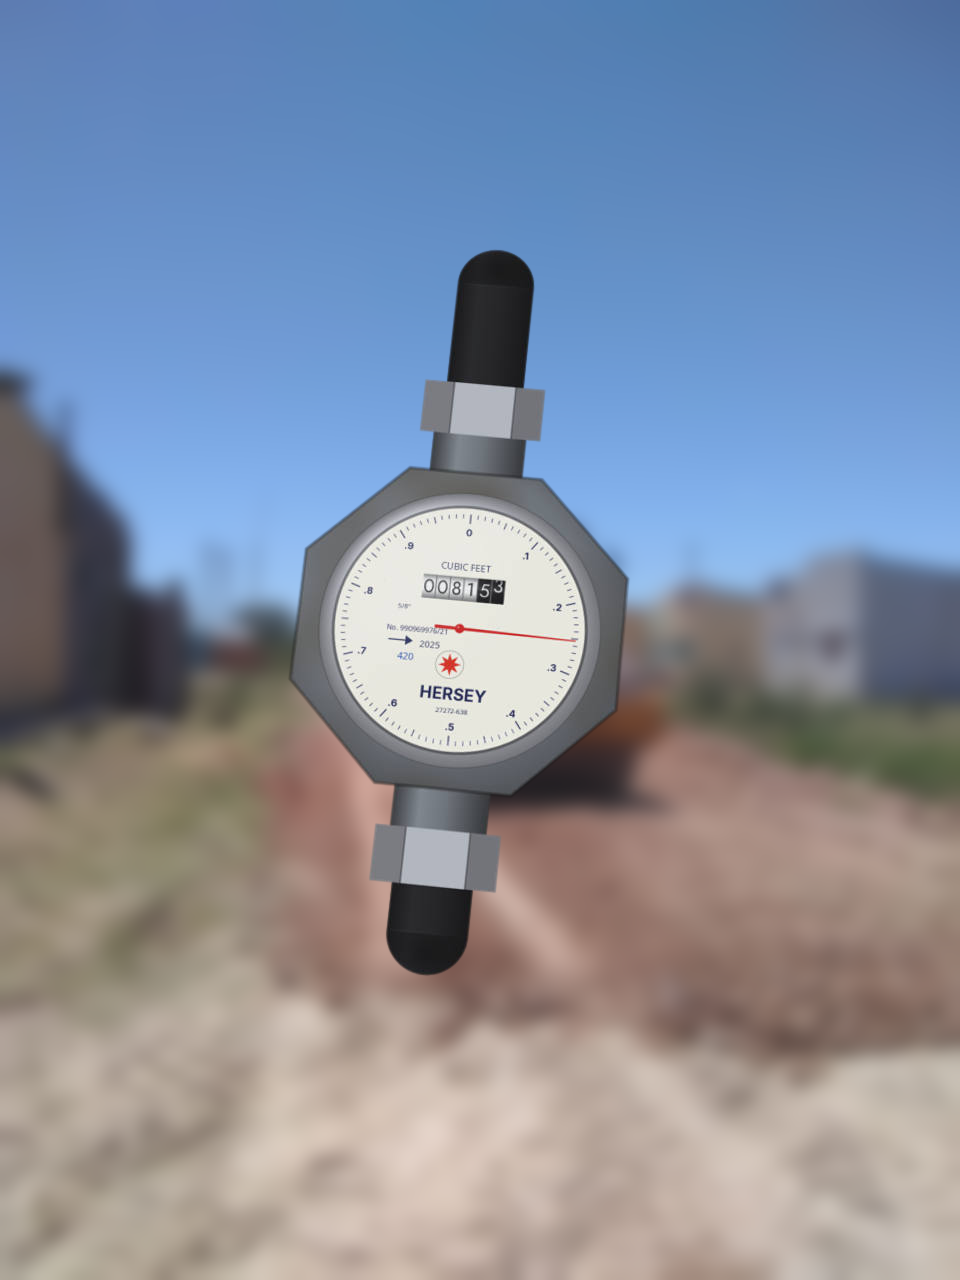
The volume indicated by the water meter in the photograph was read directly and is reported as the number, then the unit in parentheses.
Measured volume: 8153.25 (ft³)
